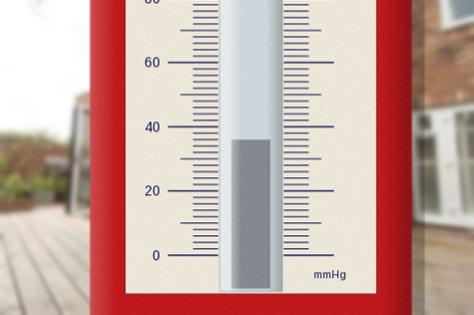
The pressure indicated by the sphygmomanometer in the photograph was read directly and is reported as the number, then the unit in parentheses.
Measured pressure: 36 (mmHg)
